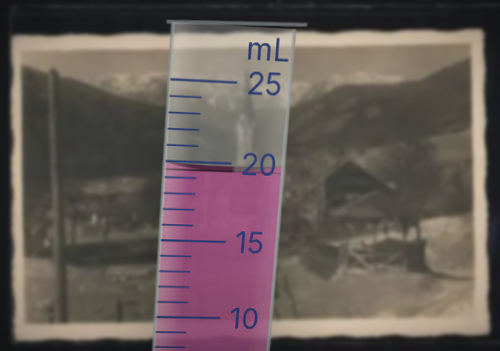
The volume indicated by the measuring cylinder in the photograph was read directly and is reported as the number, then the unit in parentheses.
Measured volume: 19.5 (mL)
